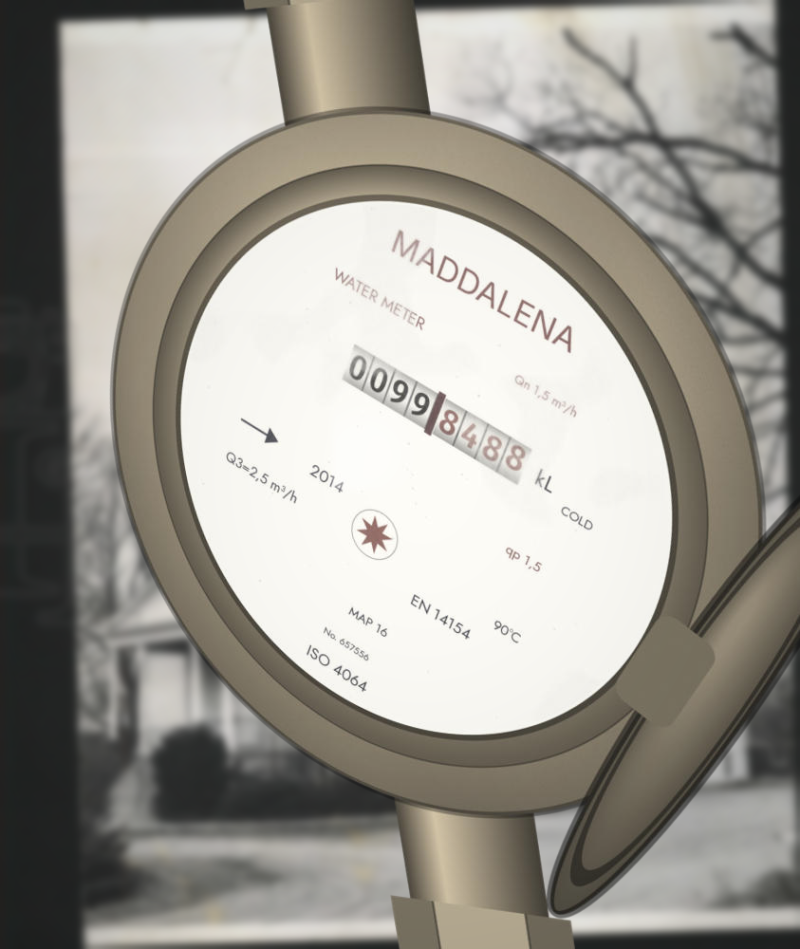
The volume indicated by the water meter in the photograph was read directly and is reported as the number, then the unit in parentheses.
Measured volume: 99.8488 (kL)
